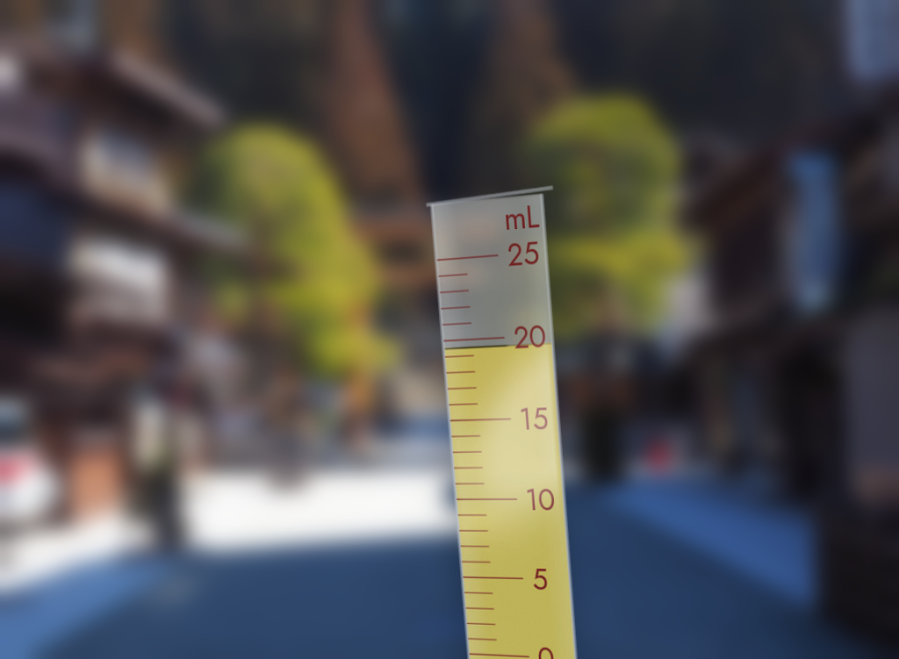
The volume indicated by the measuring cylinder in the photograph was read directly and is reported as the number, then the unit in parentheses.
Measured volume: 19.5 (mL)
